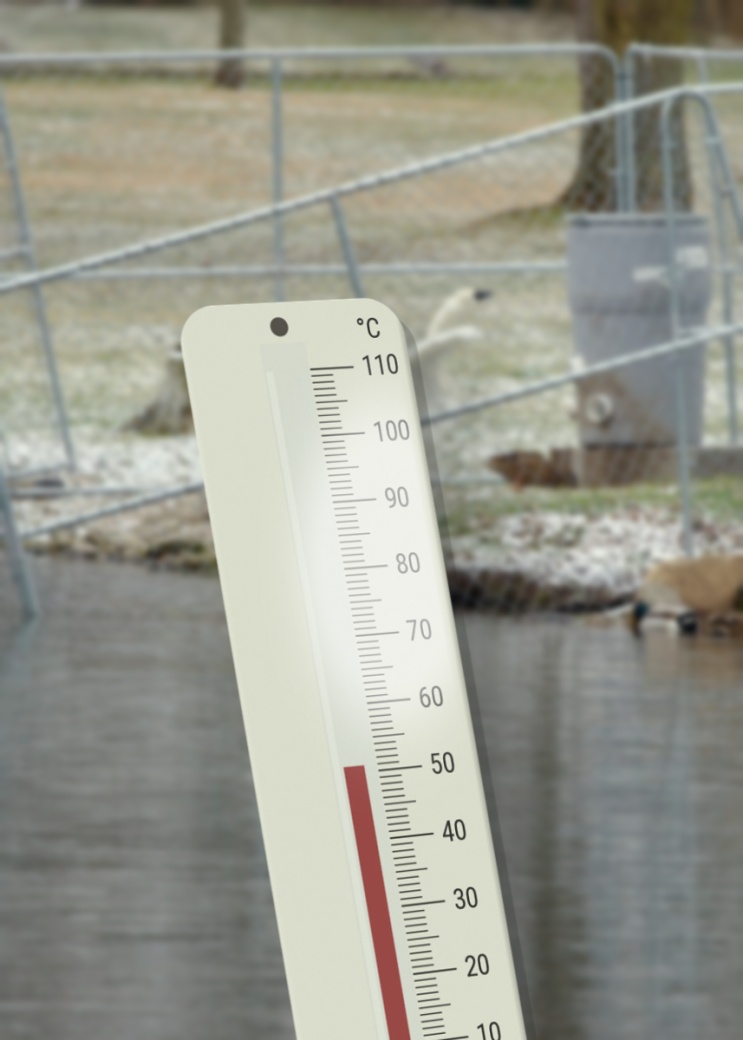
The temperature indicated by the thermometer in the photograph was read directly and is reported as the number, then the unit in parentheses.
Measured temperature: 51 (°C)
